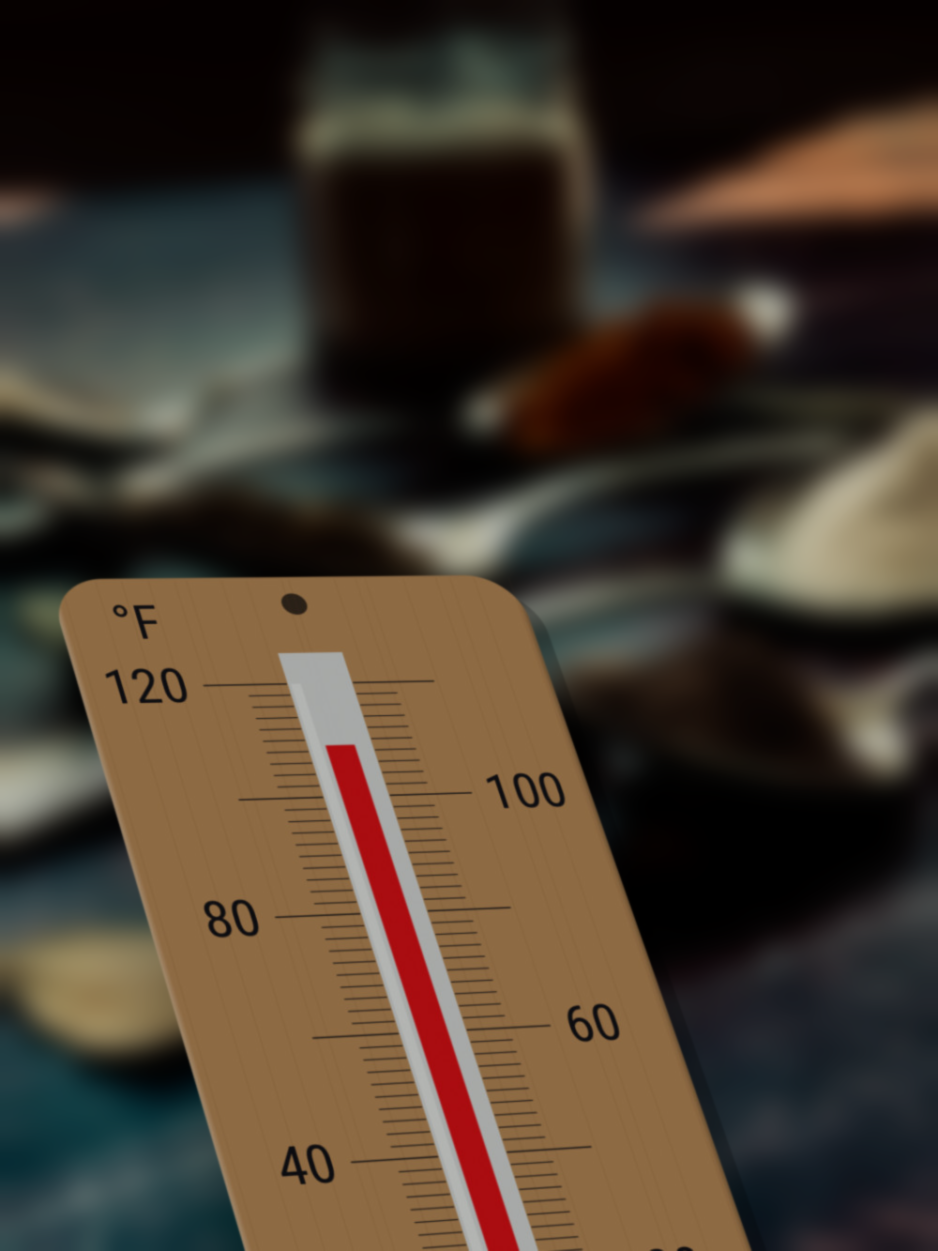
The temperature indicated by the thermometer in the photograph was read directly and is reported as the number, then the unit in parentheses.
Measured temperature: 109 (°F)
